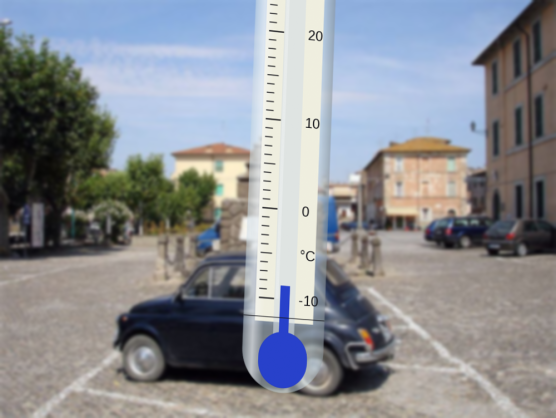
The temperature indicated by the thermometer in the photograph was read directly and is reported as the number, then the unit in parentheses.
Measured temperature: -8.5 (°C)
